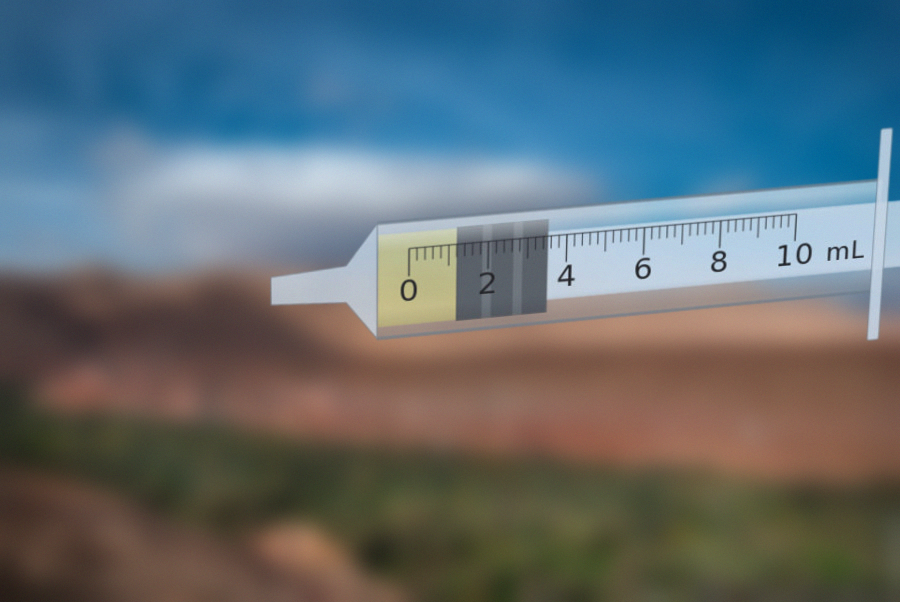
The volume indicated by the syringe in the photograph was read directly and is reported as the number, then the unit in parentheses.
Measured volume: 1.2 (mL)
